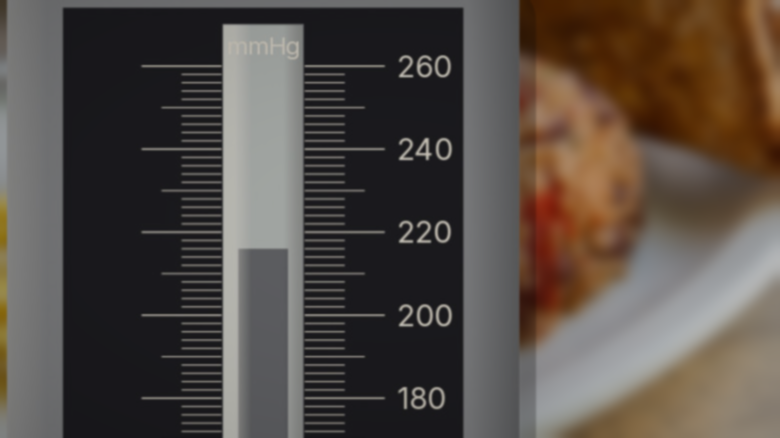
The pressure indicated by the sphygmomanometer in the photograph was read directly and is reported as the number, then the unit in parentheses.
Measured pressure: 216 (mmHg)
